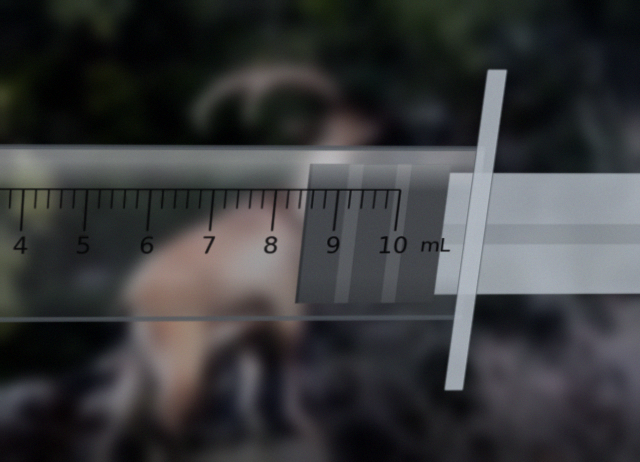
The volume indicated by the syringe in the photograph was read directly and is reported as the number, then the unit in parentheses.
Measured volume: 8.5 (mL)
